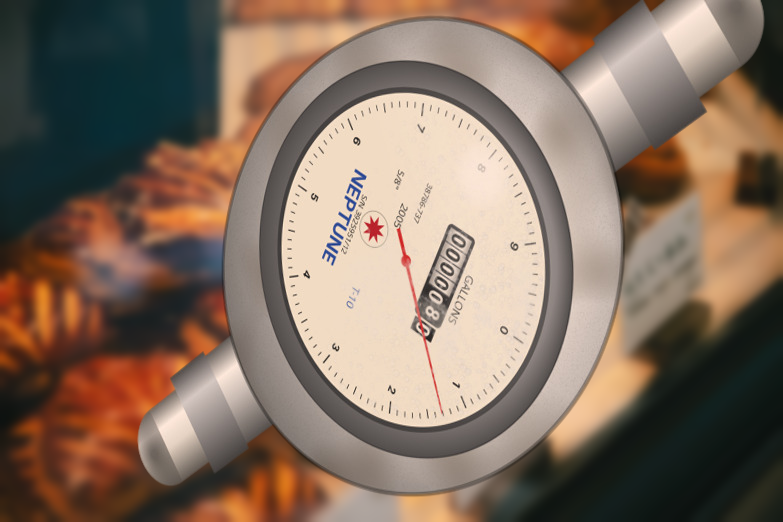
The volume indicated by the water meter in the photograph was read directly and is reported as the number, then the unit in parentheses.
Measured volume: 81.3 (gal)
